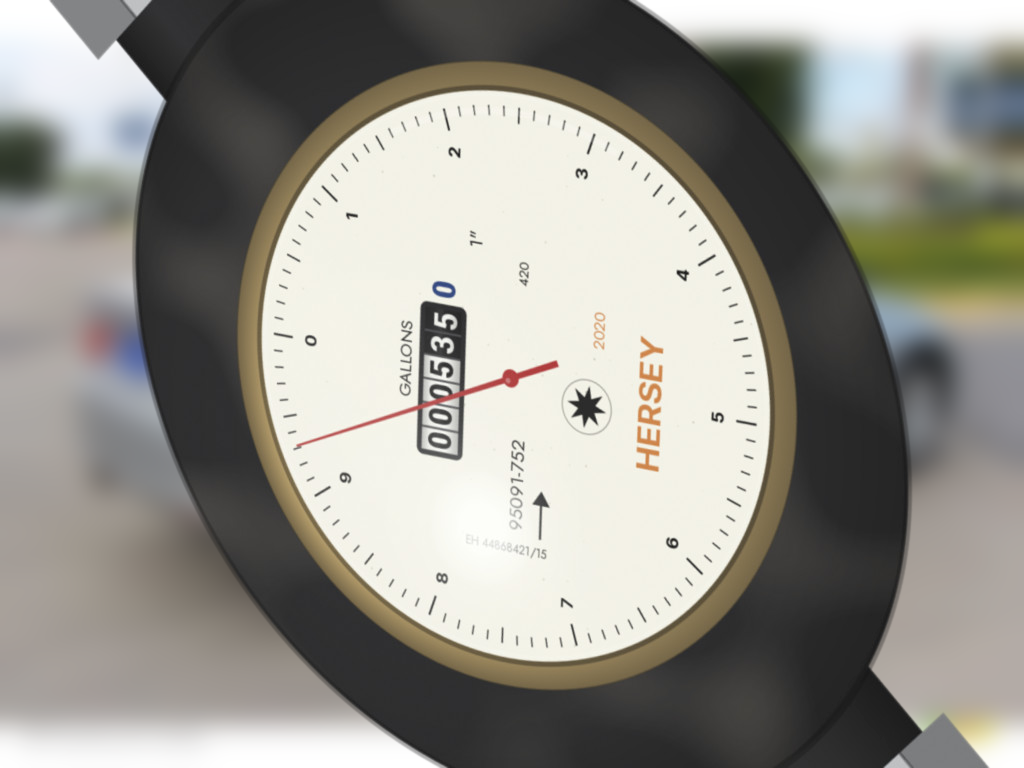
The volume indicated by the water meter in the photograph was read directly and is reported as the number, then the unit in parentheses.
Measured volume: 5349.3 (gal)
